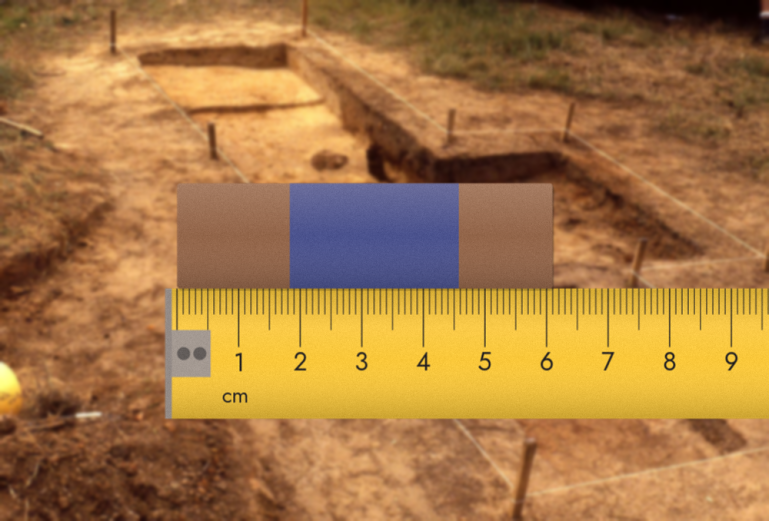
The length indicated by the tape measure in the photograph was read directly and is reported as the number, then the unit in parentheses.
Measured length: 6.1 (cm)
